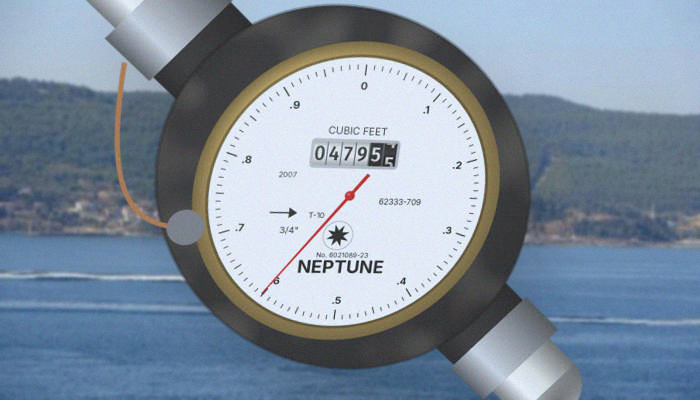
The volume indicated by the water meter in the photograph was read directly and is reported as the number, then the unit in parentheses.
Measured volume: 47954.60 (ft³)
